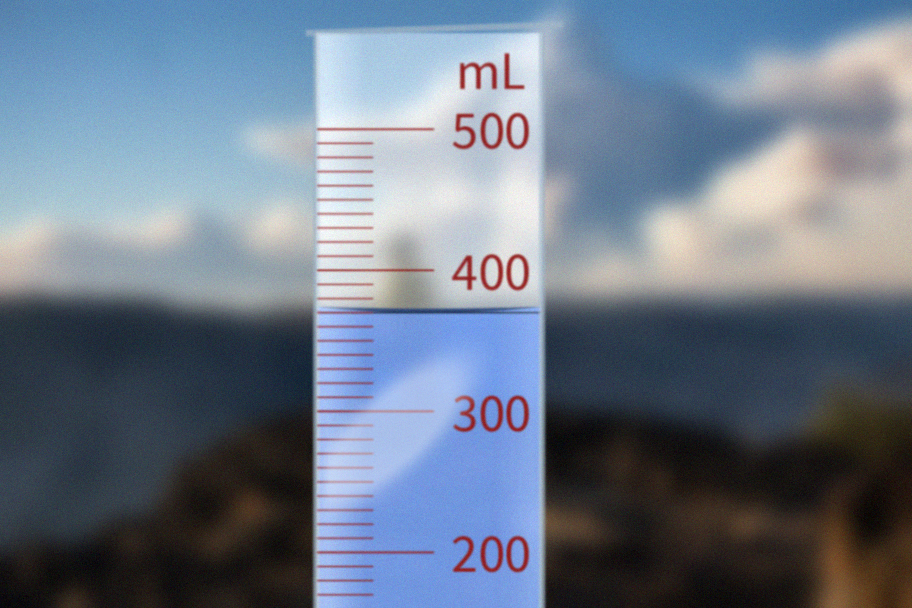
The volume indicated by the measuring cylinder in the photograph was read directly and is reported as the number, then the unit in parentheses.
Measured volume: 370 (mL)
